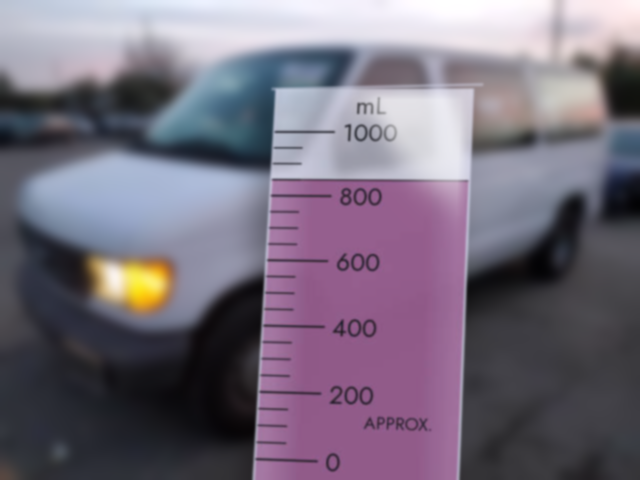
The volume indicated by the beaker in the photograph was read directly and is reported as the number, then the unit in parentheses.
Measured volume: 850 (mL)
